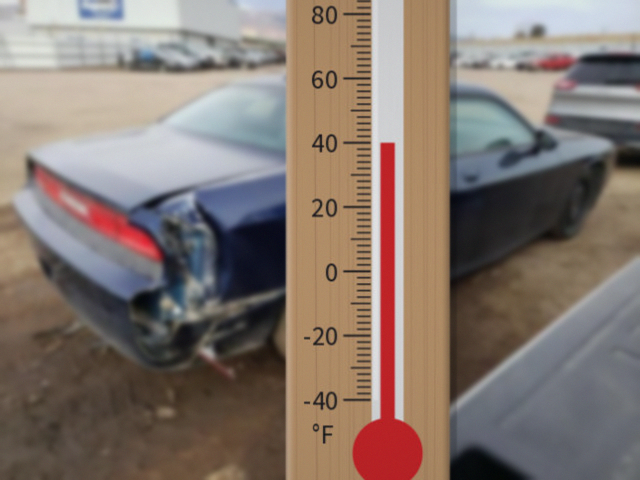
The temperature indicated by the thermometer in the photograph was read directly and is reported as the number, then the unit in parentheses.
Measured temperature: 40 (°F)
